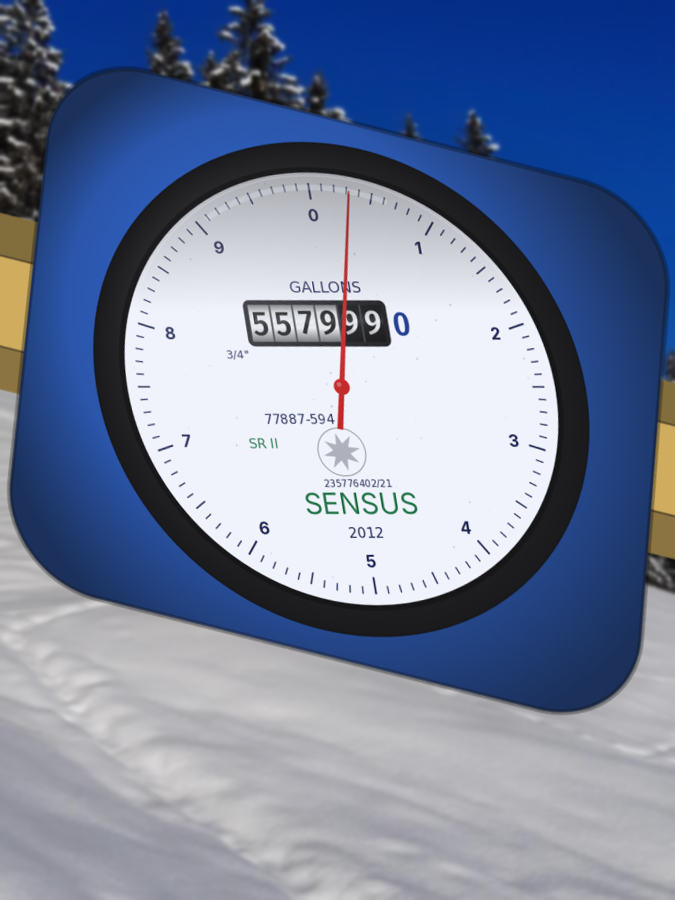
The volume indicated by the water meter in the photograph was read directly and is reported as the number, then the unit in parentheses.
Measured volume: 5579990.3 (gal)
